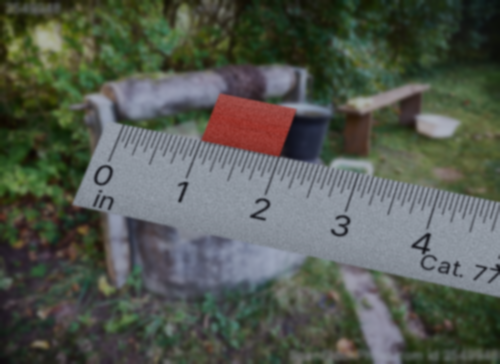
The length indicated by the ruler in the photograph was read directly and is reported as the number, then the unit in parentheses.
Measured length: 1 (in)
